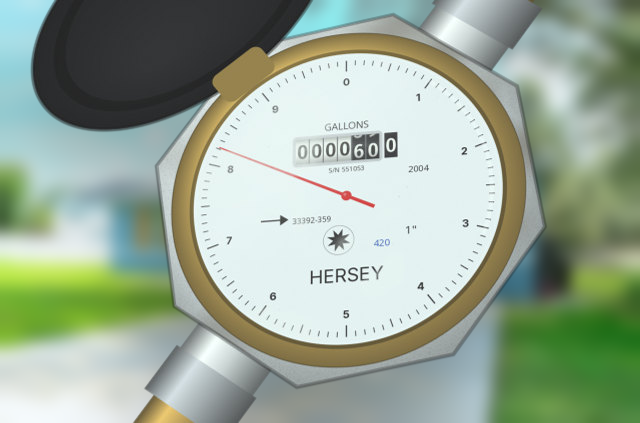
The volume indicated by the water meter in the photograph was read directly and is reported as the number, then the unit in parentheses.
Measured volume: 598.2 (gal)
